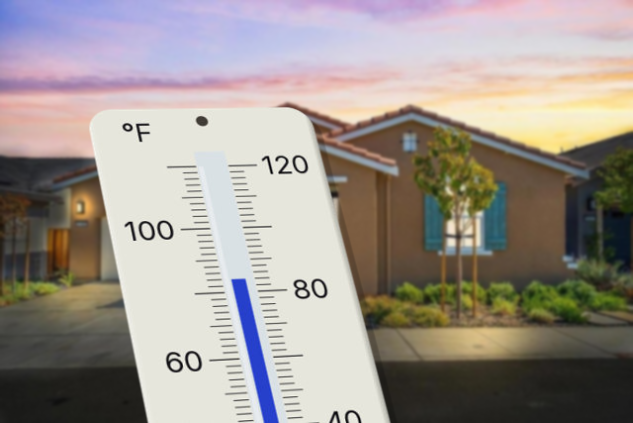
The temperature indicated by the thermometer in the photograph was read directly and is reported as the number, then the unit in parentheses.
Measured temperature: 84 (°F)
